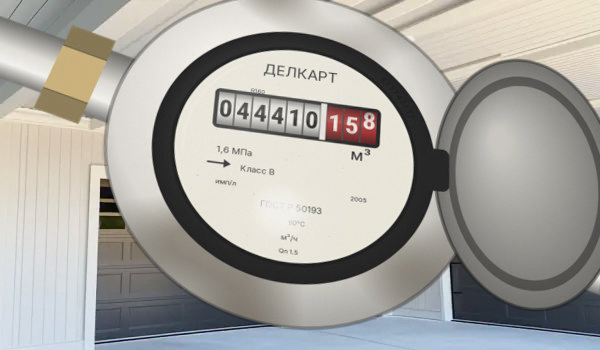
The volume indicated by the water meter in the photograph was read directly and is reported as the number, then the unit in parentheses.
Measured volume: 44410.158 (m³)
